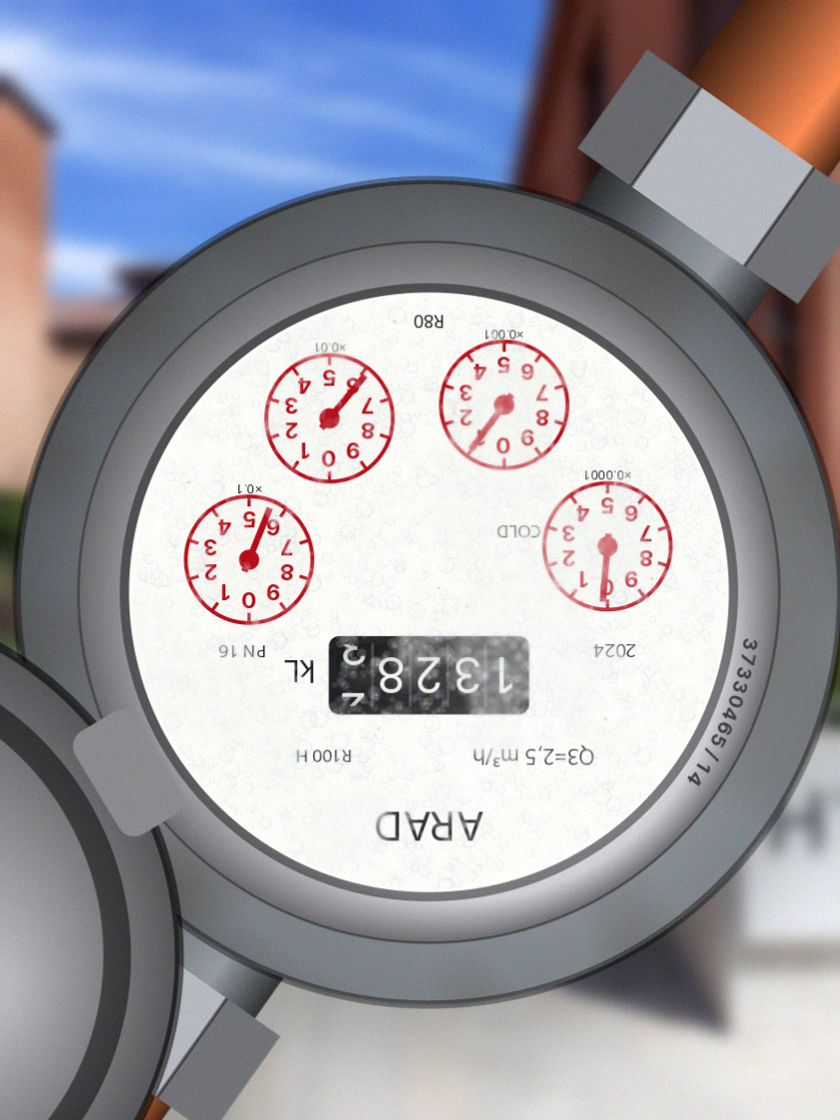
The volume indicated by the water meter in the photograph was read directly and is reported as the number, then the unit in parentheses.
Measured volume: 13282.5610 (kL)
